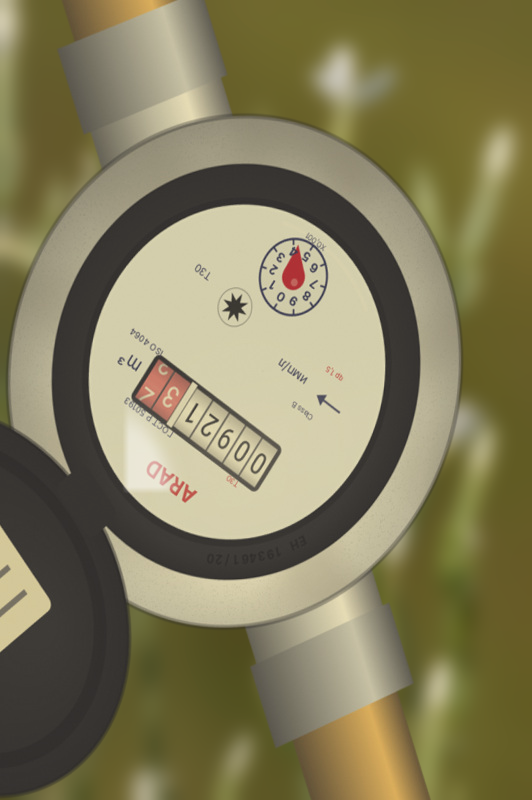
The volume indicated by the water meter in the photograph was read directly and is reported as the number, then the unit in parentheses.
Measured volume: 921.324 (m³)
